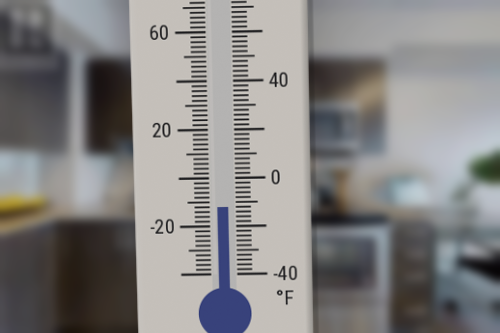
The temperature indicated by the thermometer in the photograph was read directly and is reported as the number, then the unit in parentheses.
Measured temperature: -12 (°F)
